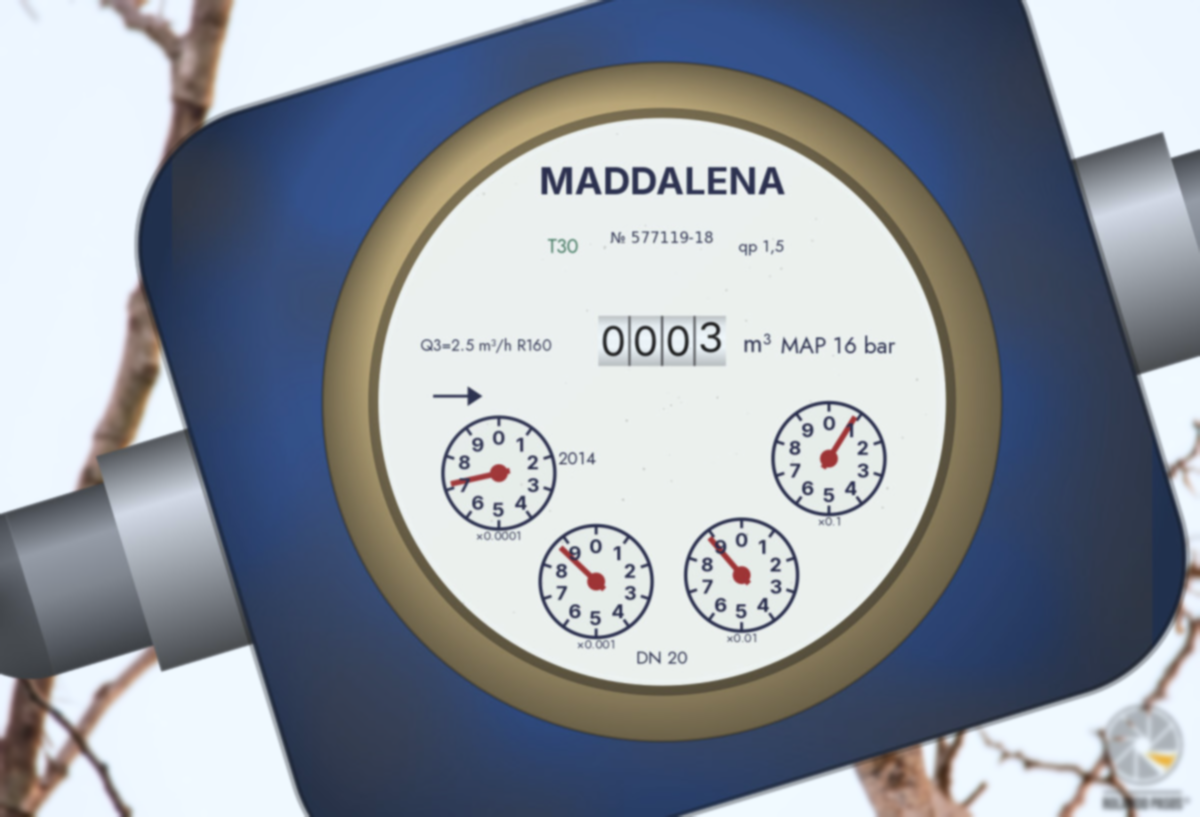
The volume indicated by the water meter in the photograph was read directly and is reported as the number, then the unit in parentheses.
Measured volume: 3.0887 (m³)
